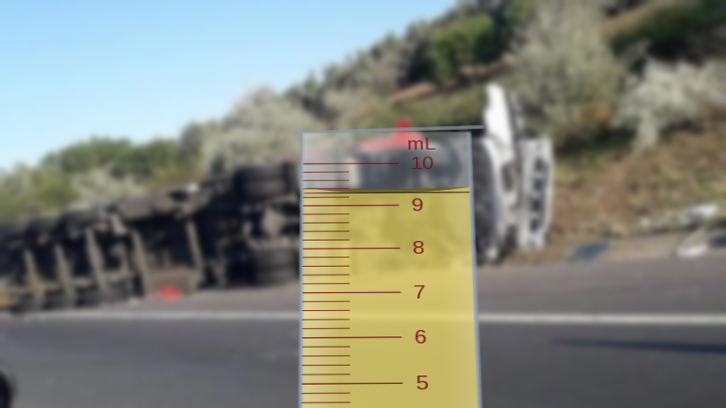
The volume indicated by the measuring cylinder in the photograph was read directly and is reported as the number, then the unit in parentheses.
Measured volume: 9.3 (mL)
